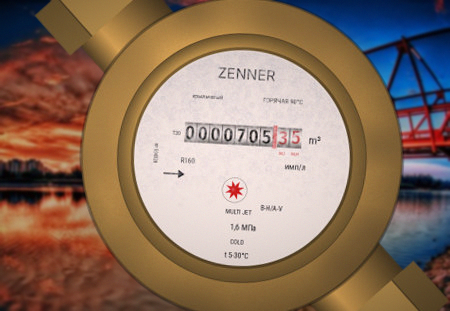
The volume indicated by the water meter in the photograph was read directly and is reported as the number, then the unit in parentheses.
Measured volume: 705.35 (m³)
